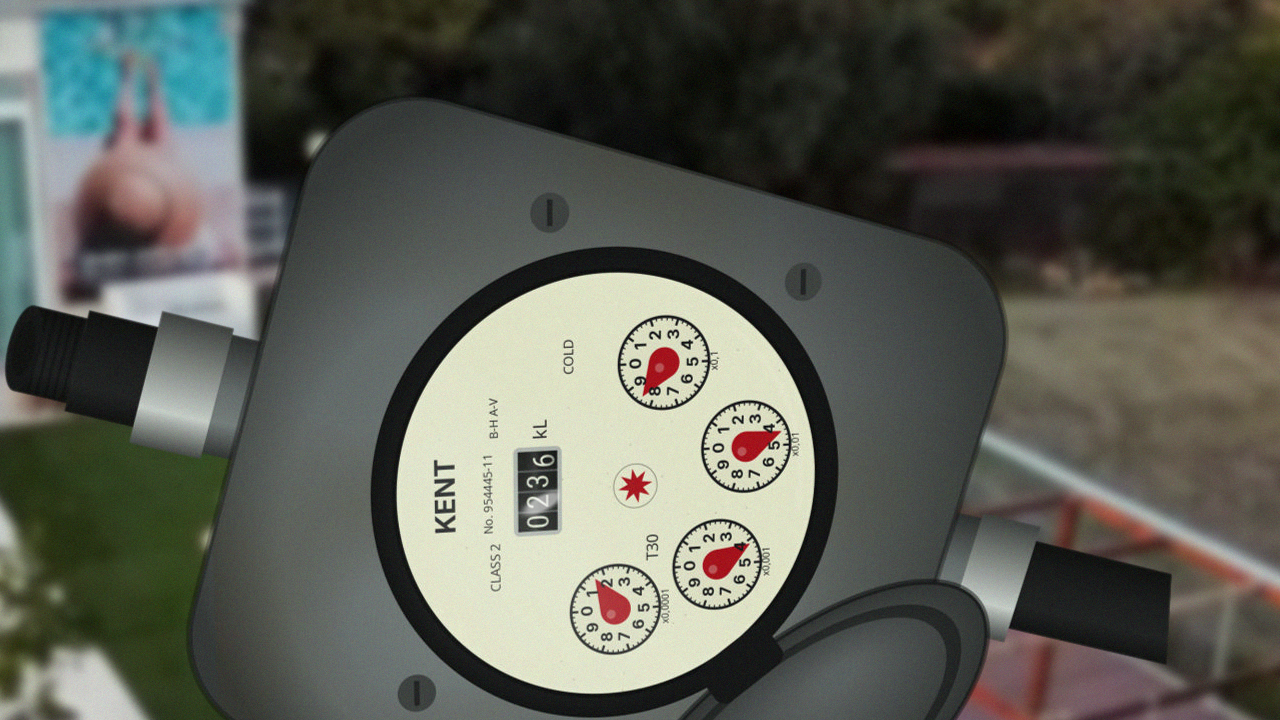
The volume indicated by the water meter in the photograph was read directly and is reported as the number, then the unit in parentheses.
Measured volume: 235.8441 (kL)
